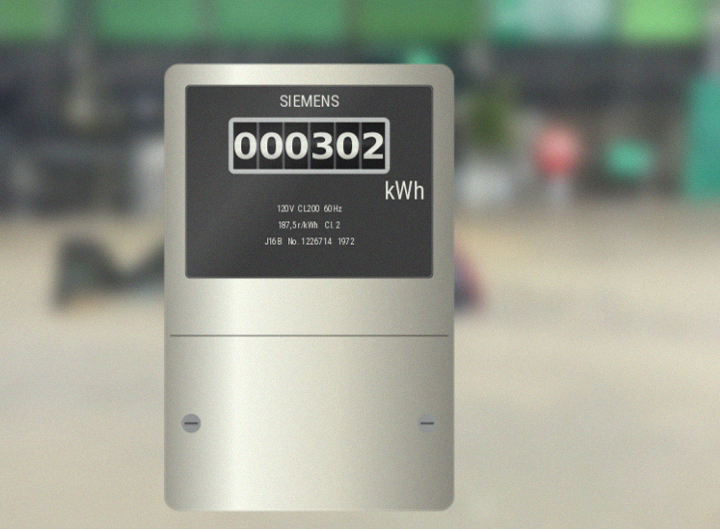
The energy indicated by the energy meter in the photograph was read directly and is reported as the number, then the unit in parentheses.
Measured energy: 302 (kWh)
